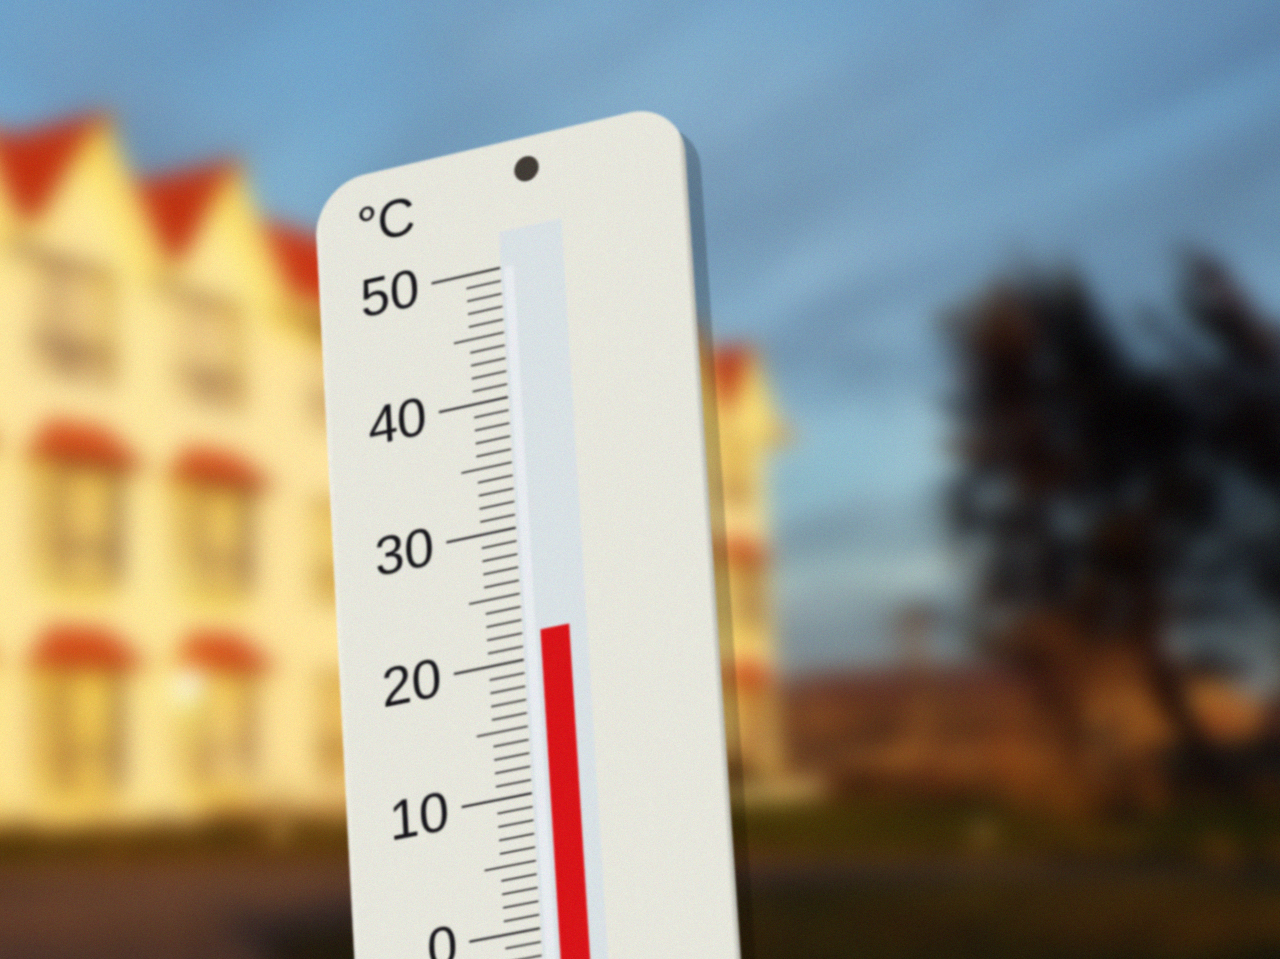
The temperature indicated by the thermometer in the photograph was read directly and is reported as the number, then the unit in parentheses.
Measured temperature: 22 (°C)
